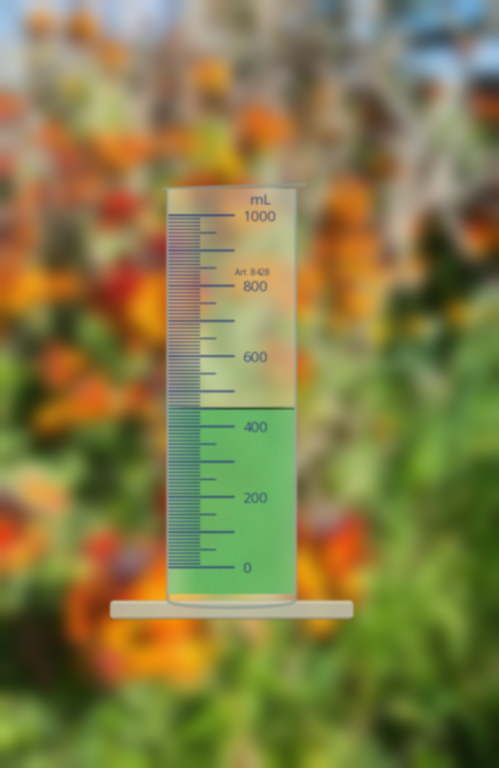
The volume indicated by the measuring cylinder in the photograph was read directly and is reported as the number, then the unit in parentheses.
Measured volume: 450 (mL)
